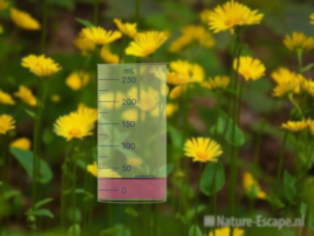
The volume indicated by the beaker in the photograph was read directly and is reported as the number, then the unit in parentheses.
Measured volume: 25 (mL)
